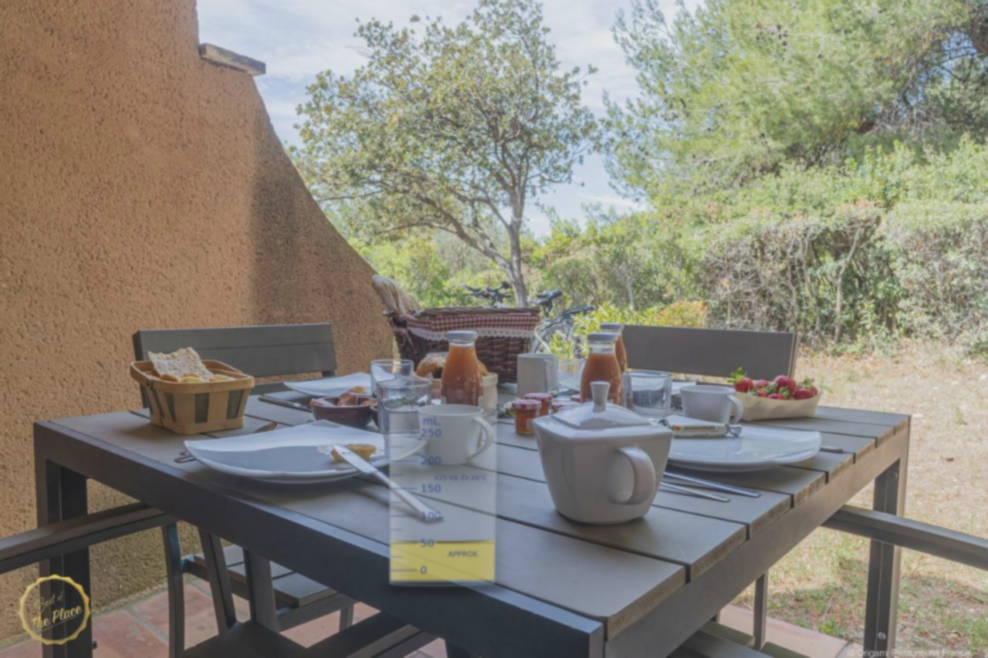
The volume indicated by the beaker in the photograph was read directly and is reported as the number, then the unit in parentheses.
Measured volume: 50 (mL)
